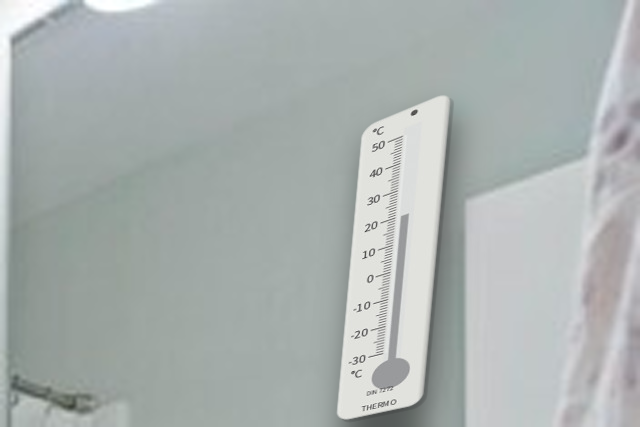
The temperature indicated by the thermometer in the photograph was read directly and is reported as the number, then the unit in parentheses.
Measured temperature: 20 (°C)
